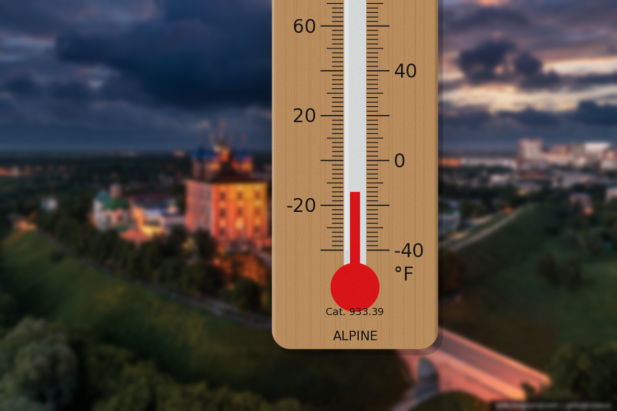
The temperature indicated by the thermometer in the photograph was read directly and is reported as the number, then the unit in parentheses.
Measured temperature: -14 (°F)
